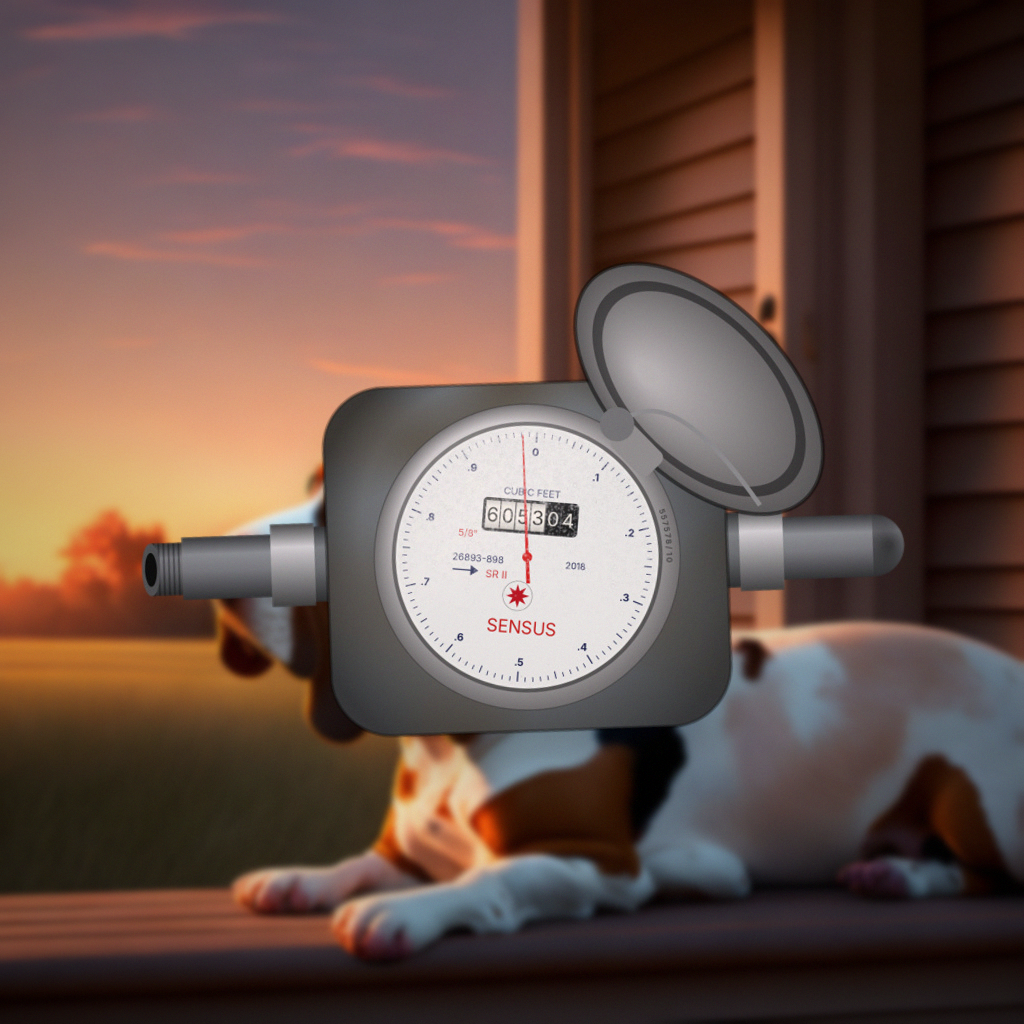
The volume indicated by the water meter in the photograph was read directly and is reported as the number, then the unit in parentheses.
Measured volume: 605303.98 (ft³)
